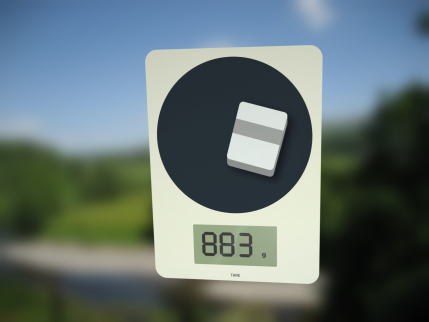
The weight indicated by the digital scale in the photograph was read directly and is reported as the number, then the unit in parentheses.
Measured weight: 883 (g)
